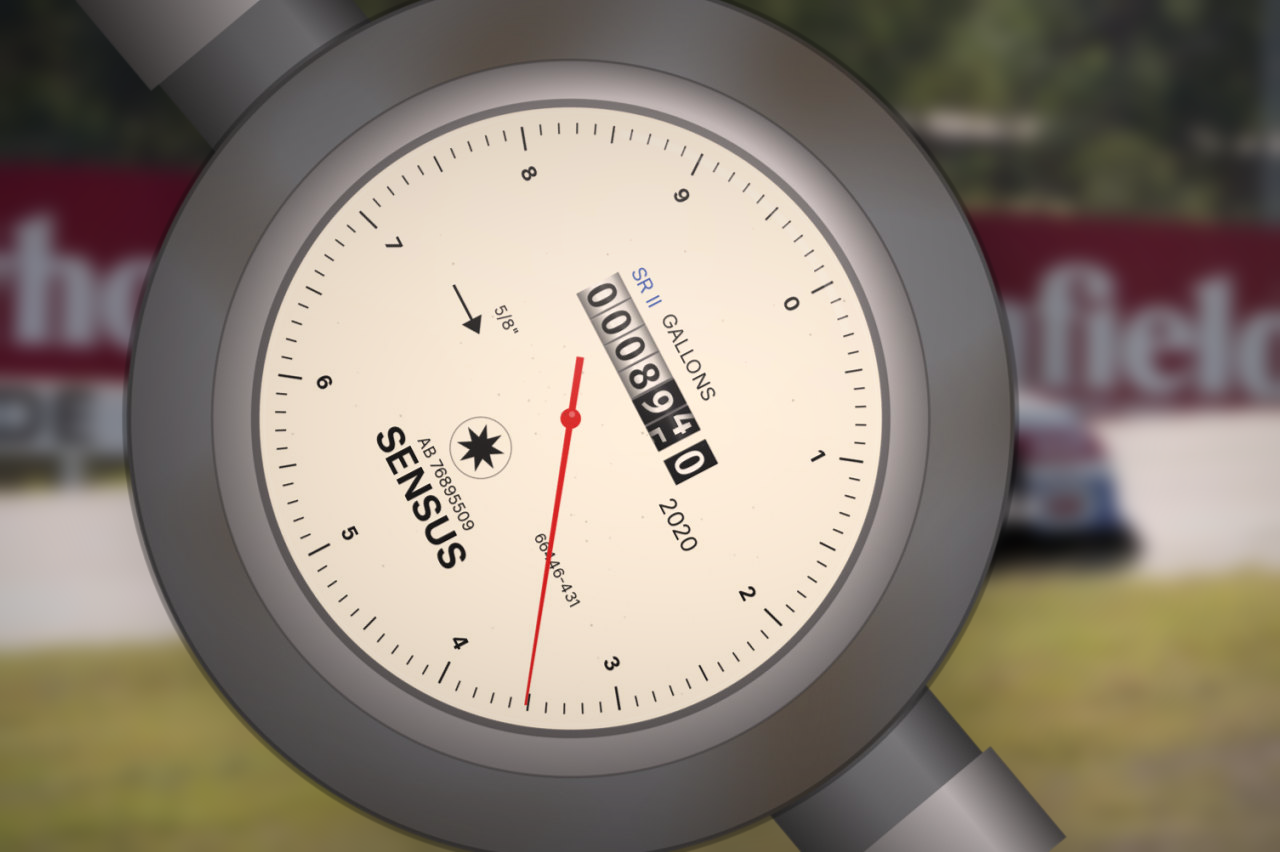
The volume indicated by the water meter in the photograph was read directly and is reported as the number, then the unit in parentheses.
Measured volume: 8943.5 (gal)
